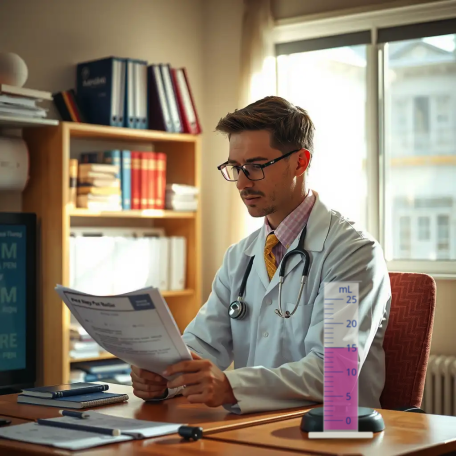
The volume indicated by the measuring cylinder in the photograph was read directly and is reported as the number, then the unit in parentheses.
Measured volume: 15 (mL)
